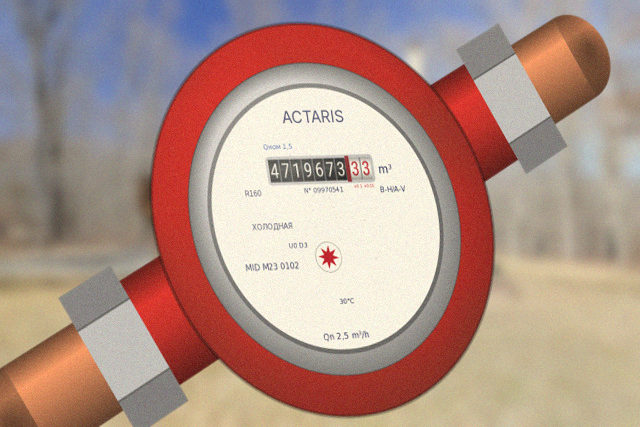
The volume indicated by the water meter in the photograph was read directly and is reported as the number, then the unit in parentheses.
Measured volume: 4719673.33 (m³)
